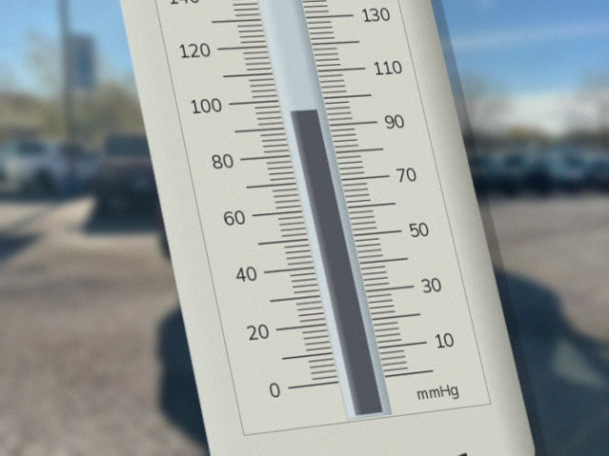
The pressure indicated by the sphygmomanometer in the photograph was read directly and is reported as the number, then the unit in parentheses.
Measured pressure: 96 (mmHg)
